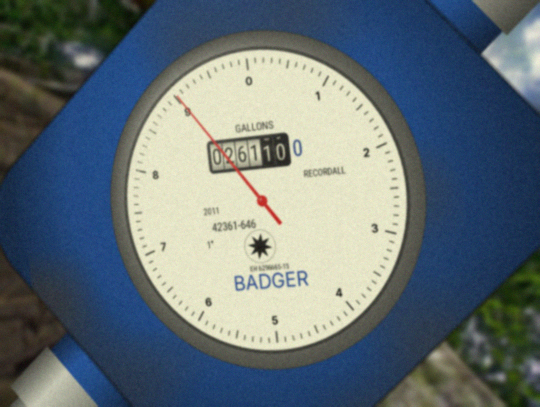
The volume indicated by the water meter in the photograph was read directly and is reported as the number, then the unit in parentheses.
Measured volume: 261099.0 (gal)
